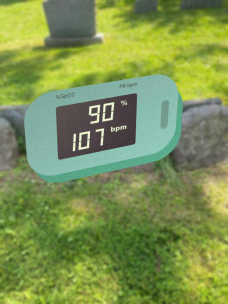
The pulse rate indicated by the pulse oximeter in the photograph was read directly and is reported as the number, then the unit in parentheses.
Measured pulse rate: 107 (bpm)
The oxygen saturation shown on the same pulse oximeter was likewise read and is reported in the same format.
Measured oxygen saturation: 90 (%)
